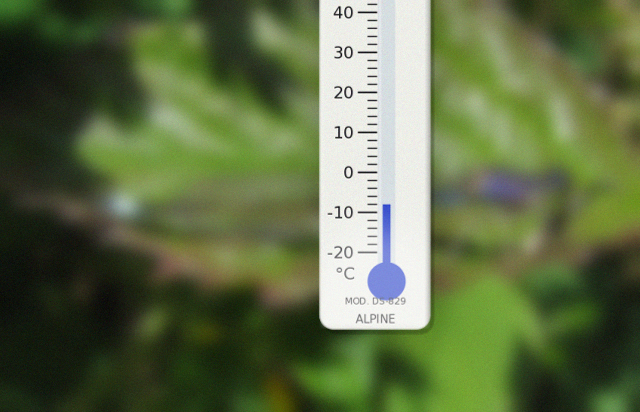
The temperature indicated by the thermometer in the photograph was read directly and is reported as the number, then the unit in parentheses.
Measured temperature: -8 (°C)
